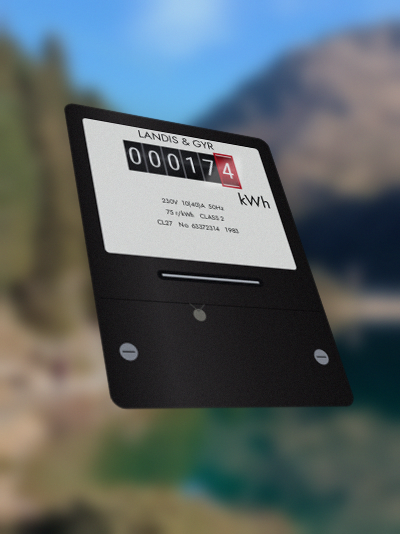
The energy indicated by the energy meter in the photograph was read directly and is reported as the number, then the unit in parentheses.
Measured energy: 17.4 (kWh)
